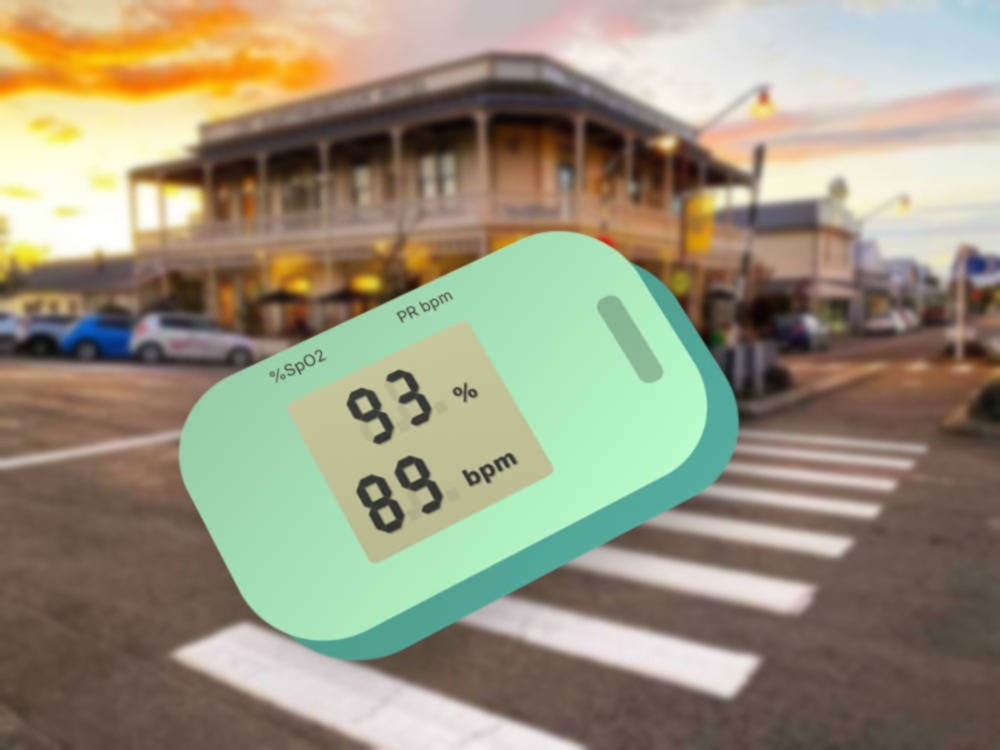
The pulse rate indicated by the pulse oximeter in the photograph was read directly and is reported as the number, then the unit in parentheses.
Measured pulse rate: 89 (bpm)
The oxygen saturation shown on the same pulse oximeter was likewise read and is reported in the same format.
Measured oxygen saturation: 93 (%)
